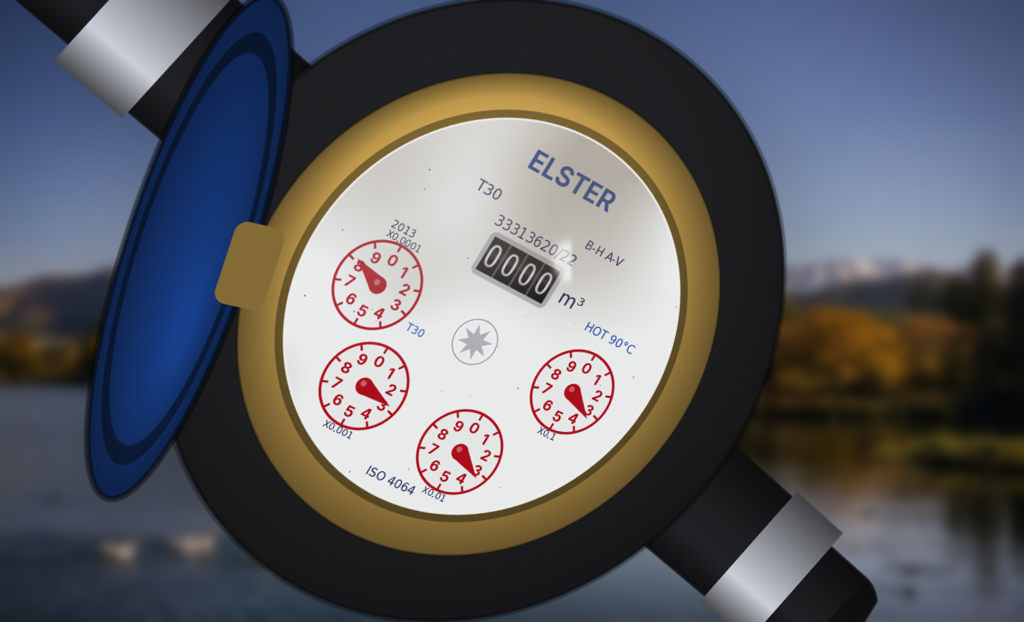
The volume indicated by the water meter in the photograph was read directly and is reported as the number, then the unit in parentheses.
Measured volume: 0.3328 (m³)
